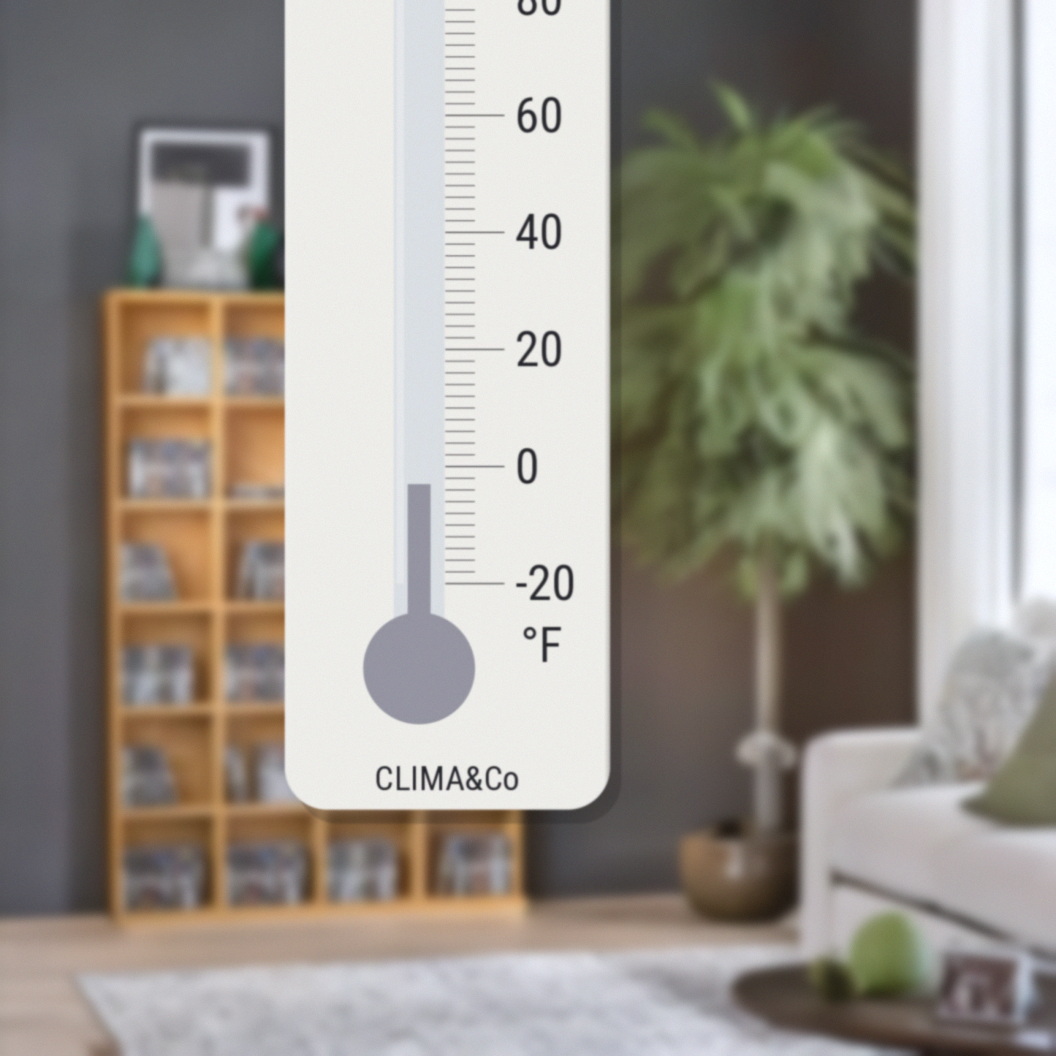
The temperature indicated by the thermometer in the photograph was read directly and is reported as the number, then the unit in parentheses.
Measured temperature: -3 (°F)
